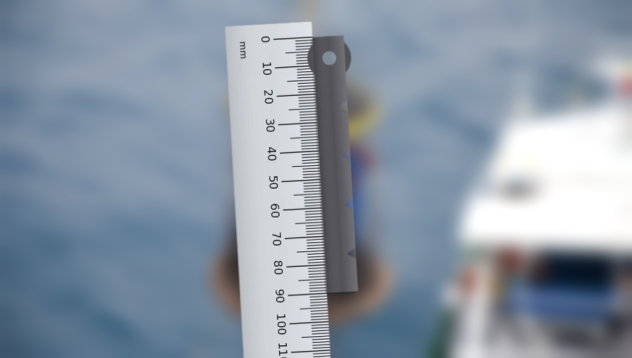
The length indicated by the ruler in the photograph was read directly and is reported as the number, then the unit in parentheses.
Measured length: 90 (mm)
